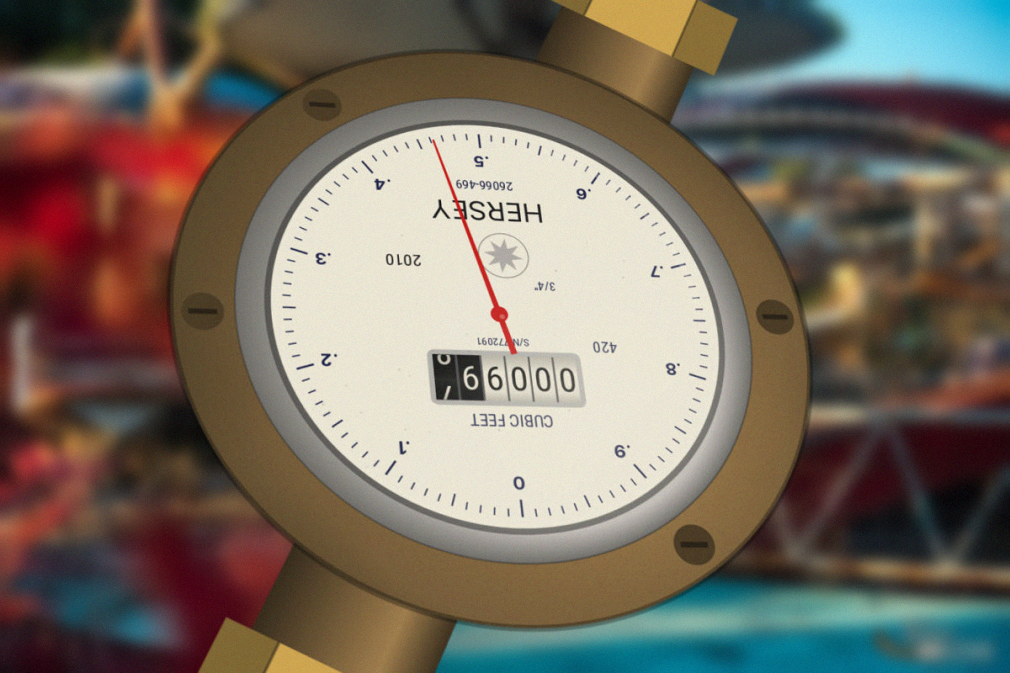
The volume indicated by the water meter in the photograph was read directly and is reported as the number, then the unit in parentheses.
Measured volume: 997.46 (ft³)
